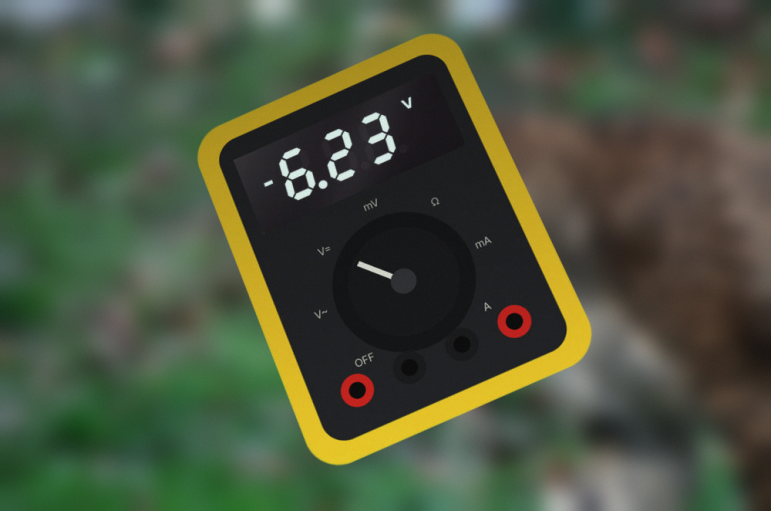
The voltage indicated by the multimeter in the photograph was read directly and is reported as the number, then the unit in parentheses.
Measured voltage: -6.23 (V)
